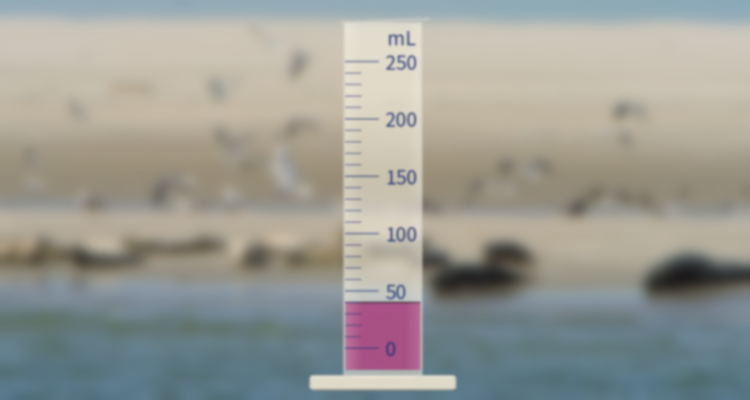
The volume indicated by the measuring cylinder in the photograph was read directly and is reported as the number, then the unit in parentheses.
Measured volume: 40 (mL)
